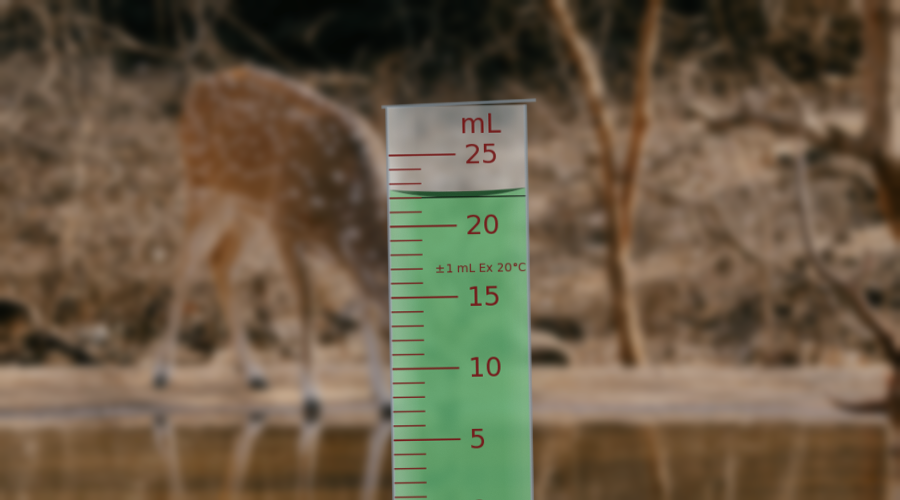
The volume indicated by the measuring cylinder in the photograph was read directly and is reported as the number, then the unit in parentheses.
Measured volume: 22 (mL)
